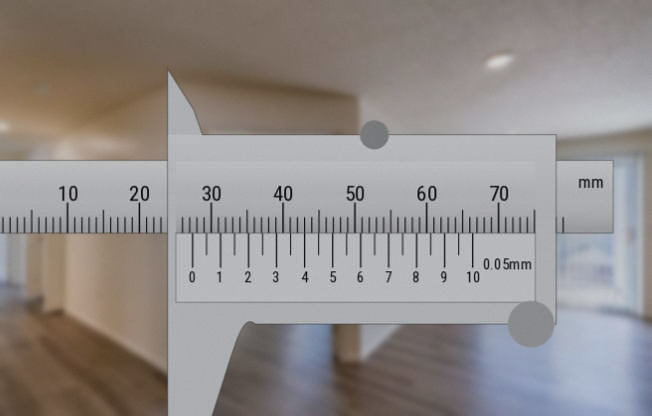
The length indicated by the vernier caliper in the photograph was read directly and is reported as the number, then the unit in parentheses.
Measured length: 27.4 (mm)
